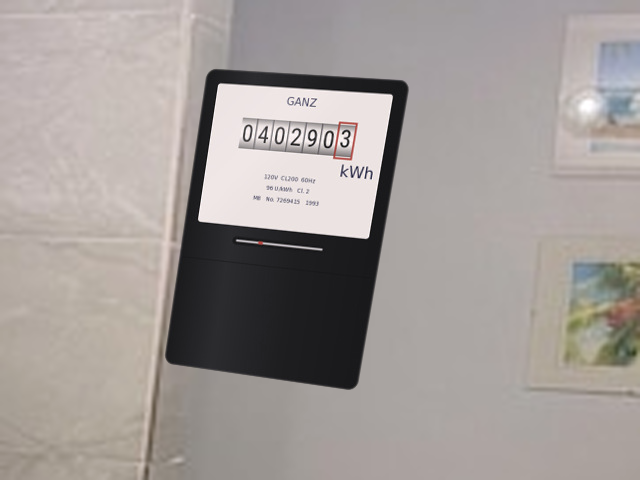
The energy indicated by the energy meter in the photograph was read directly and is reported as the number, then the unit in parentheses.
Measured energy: 40290.3 (kWh)
